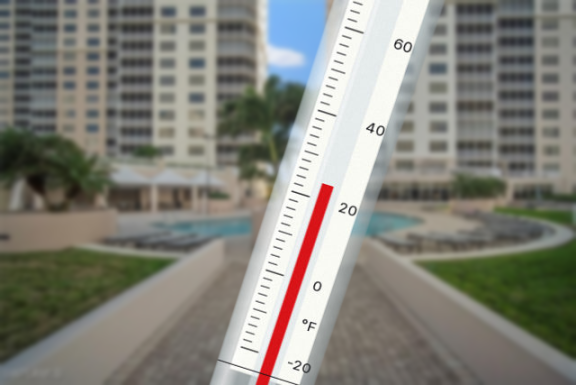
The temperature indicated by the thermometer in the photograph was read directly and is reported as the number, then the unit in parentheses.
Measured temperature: 24 (°F)
